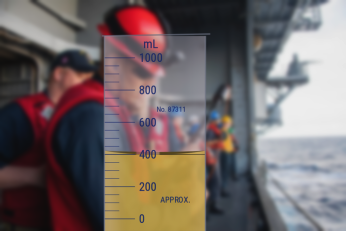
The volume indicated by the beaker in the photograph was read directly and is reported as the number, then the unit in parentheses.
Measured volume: 400 (mL)
